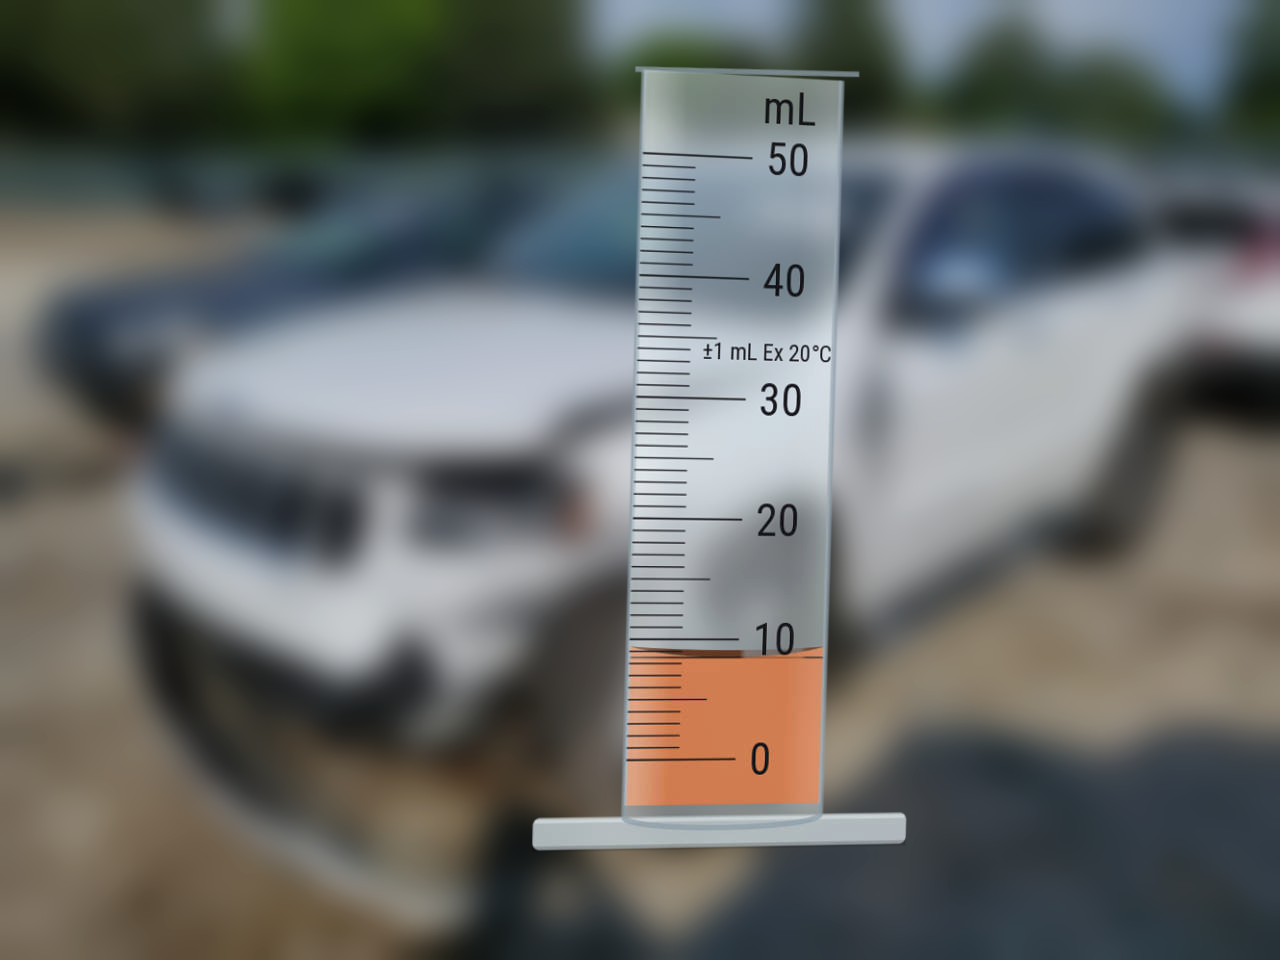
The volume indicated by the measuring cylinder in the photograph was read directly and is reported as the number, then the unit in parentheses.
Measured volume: 8.5 (mL)
